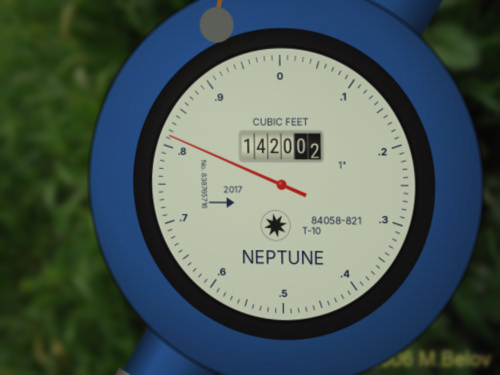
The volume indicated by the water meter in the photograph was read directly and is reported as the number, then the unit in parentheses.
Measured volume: 142001.81 (ft³)
